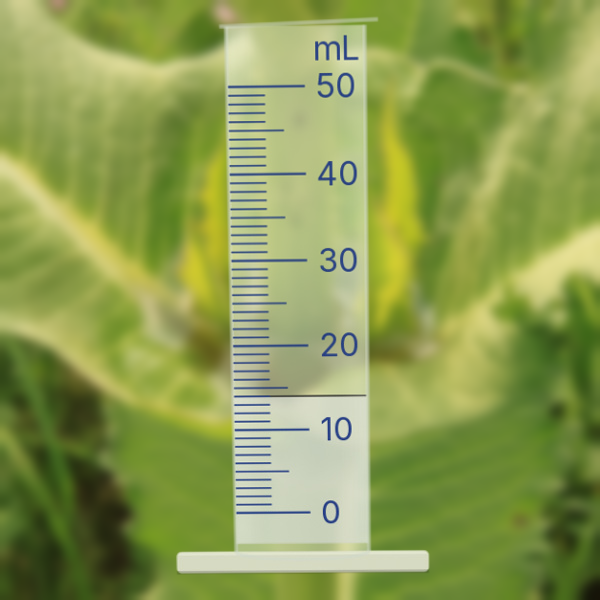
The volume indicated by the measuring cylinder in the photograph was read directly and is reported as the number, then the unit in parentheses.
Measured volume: 14 (mL)
